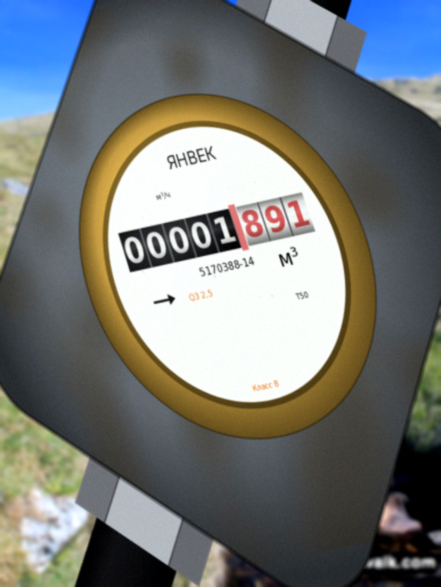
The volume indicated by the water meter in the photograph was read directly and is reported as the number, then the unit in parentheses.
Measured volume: 1.891 (m³)
